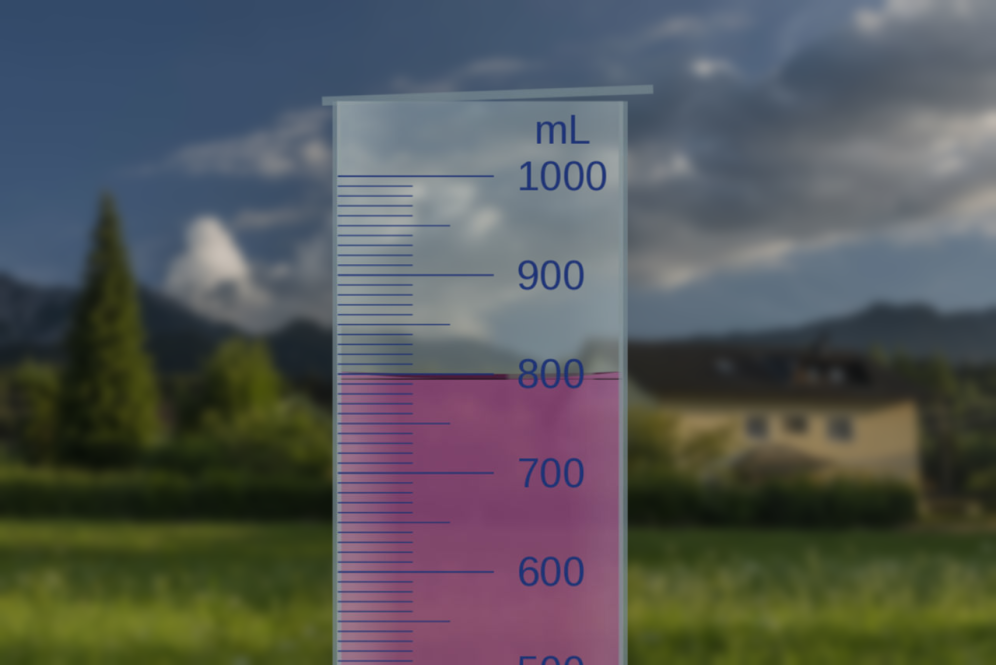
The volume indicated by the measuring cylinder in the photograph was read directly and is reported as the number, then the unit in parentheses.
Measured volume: 795 (mL)
